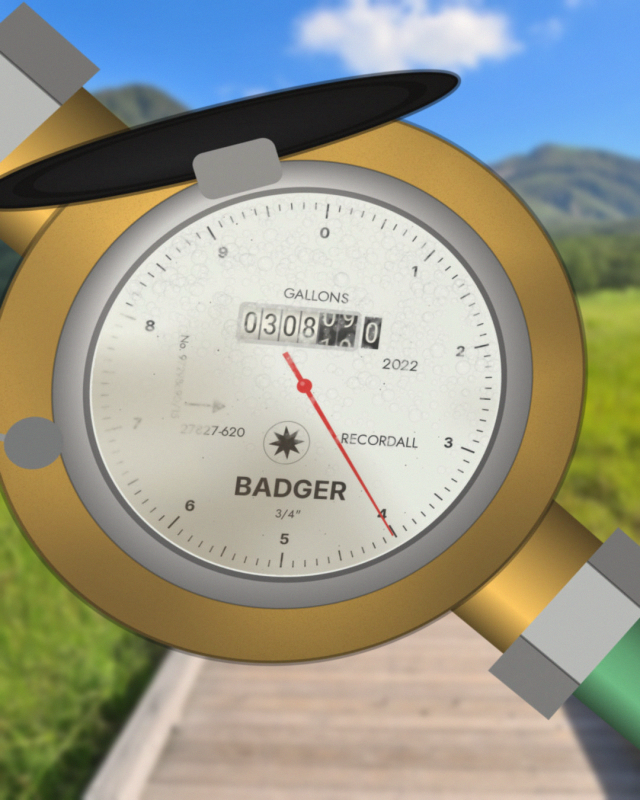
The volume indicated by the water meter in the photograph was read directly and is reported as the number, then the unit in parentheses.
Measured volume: 308094.0 (gal)
